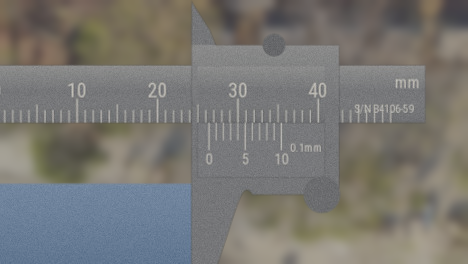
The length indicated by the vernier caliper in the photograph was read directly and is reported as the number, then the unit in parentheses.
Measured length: 26.4 (mm)
